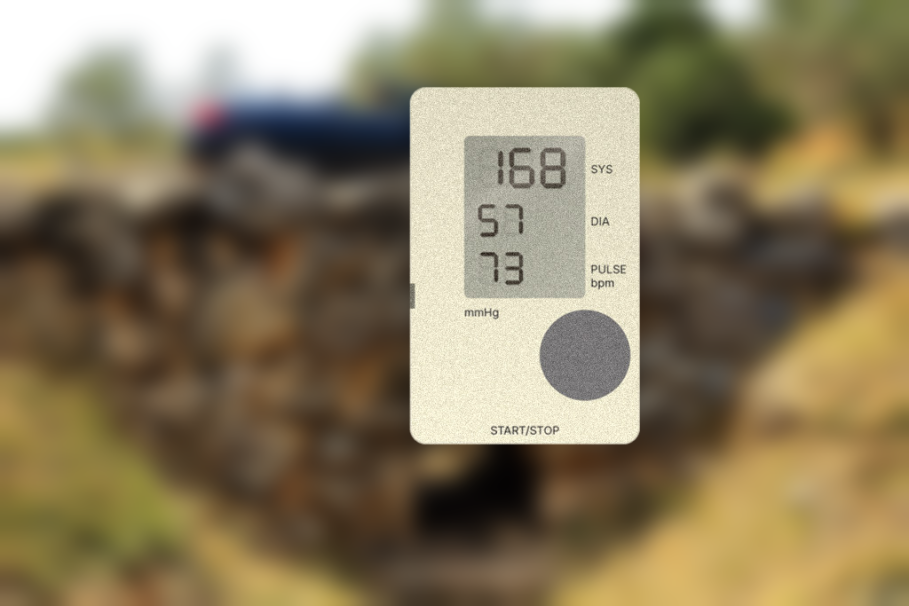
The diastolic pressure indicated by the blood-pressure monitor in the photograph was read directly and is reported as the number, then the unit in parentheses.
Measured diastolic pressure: 57 (mmHg)
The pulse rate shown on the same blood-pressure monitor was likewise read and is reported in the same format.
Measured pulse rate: 73 (bpm)
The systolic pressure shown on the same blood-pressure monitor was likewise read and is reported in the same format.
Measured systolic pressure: 168 (mmHg)
